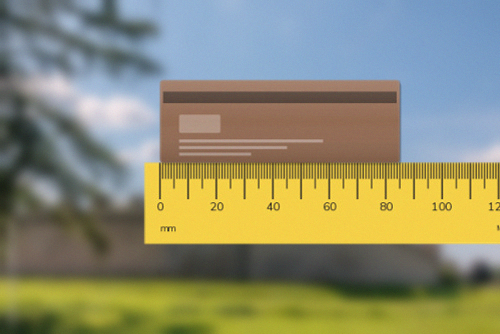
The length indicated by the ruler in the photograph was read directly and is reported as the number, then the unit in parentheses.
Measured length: 85 (mm)
